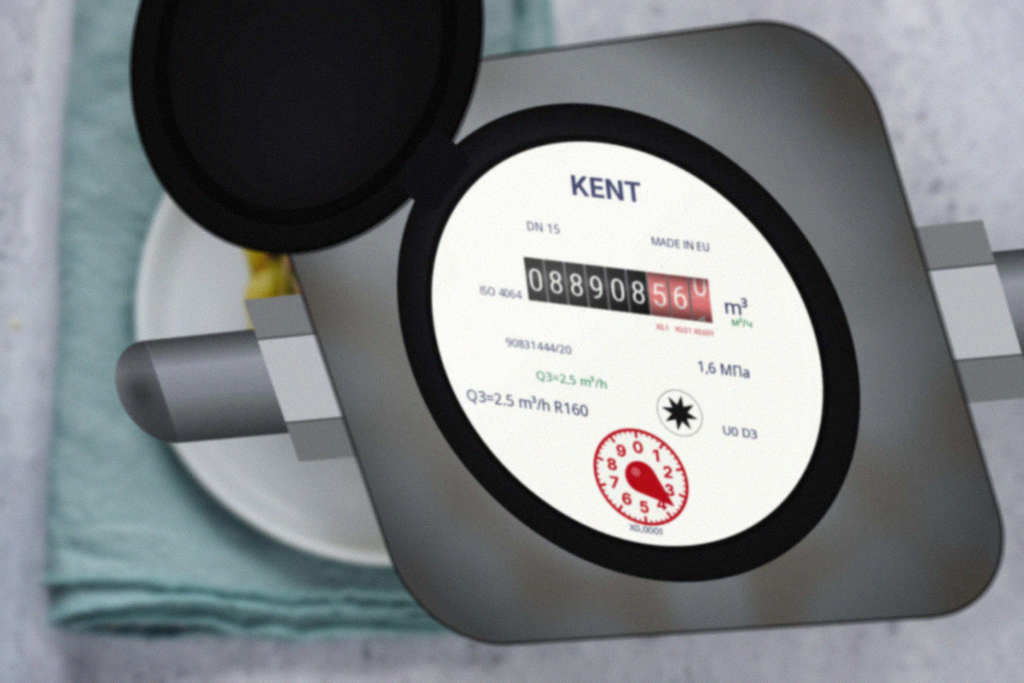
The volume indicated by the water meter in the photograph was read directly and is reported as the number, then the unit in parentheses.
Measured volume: 88908.5603 (m³)
